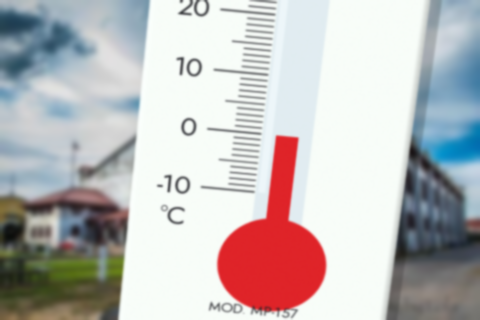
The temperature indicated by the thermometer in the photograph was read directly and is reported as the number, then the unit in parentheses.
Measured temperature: 0 (°C)
